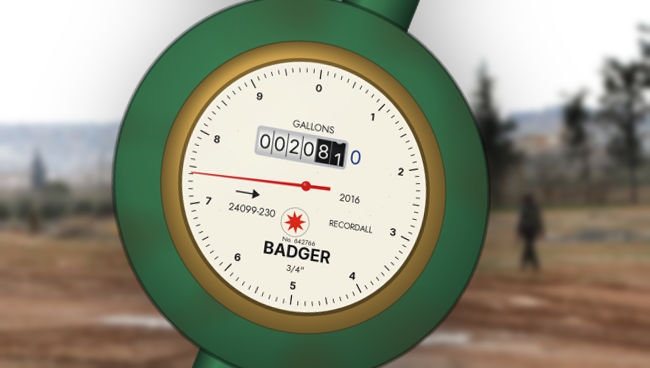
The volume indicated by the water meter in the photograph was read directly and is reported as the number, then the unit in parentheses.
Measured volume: 20807.4 (gal)
